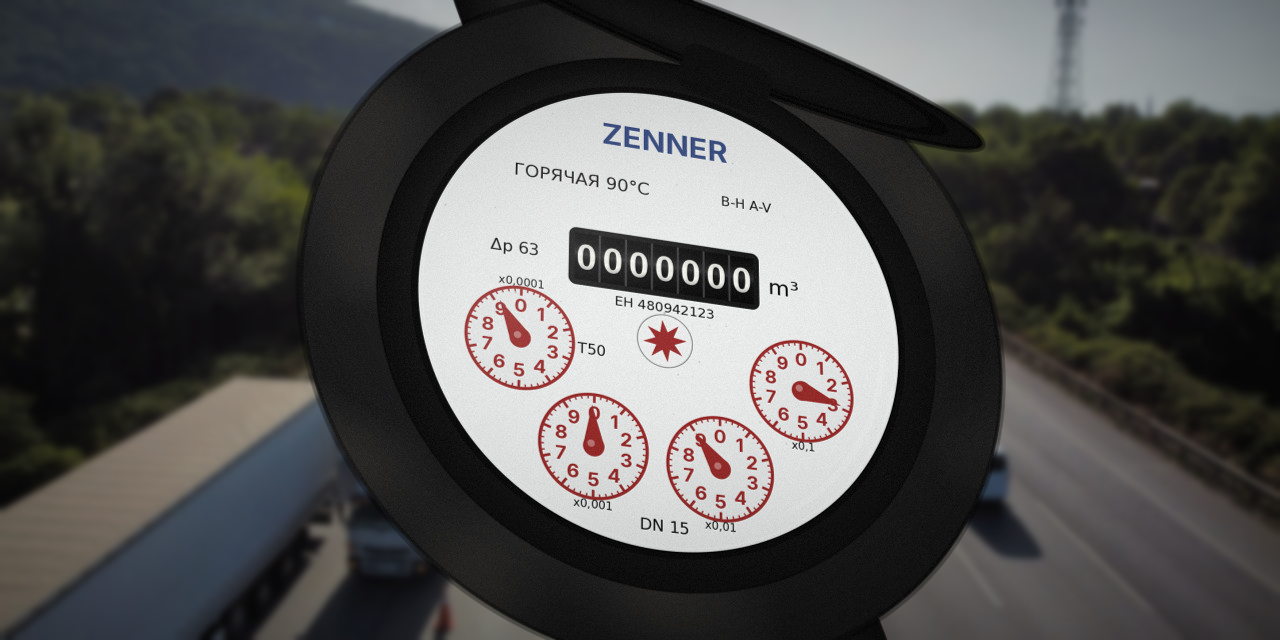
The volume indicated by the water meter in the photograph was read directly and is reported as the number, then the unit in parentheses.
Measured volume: 0.2899 (m³)
